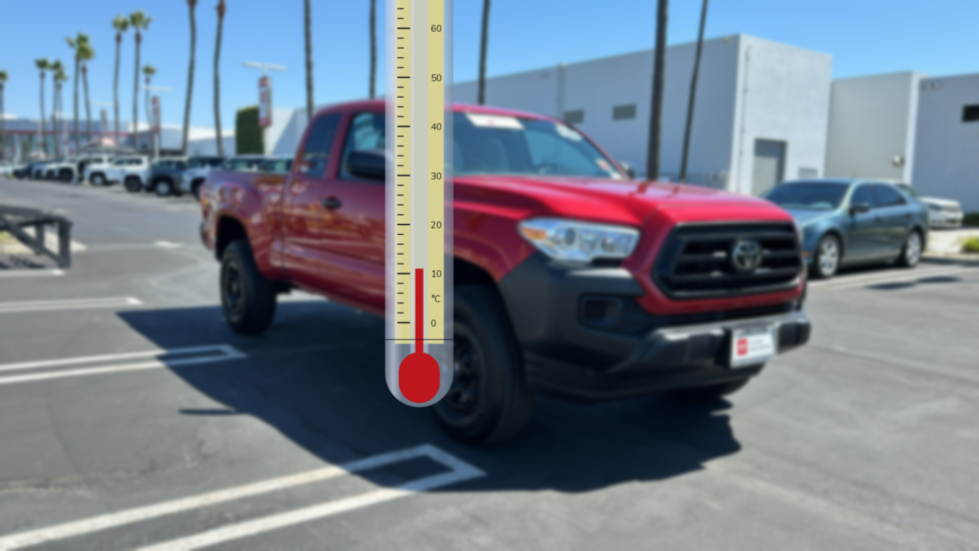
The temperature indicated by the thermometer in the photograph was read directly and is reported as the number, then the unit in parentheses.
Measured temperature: 11 (°C)
